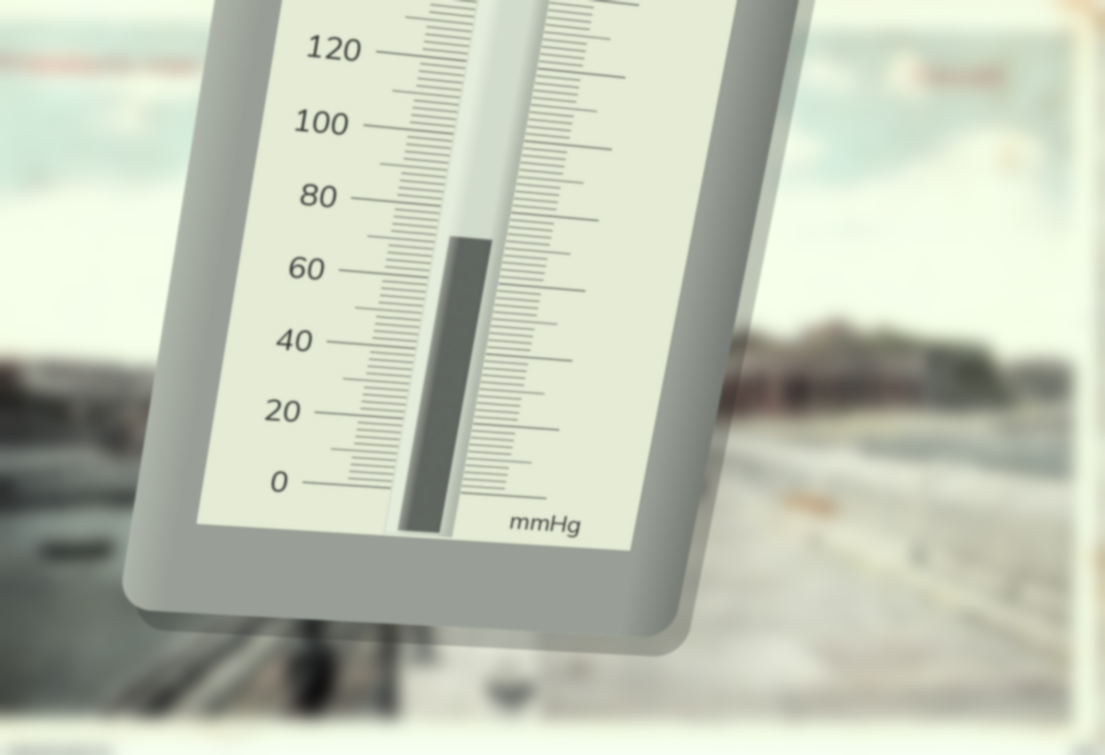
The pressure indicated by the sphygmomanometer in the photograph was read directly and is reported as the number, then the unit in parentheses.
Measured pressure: 72 (mmHg)
